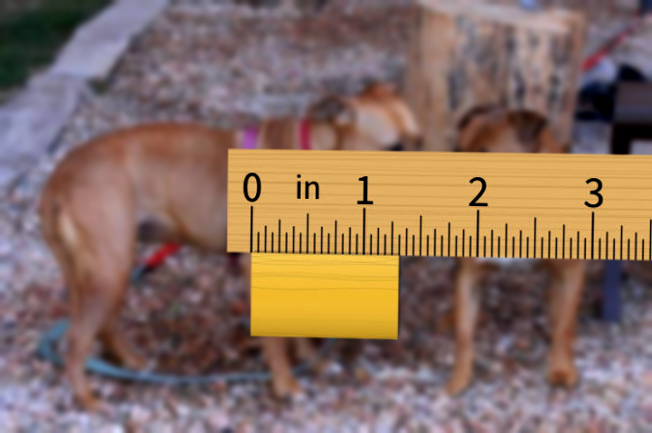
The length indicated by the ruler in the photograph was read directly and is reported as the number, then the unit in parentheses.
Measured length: 1.3125 (in)
